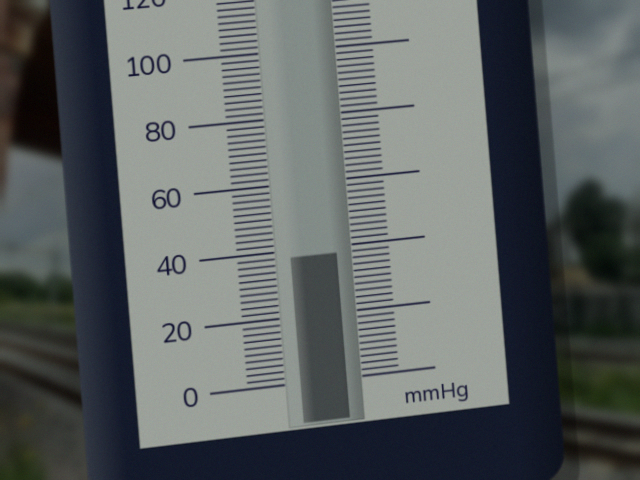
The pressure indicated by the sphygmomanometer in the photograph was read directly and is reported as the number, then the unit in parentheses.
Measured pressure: 38 (mmHg)
